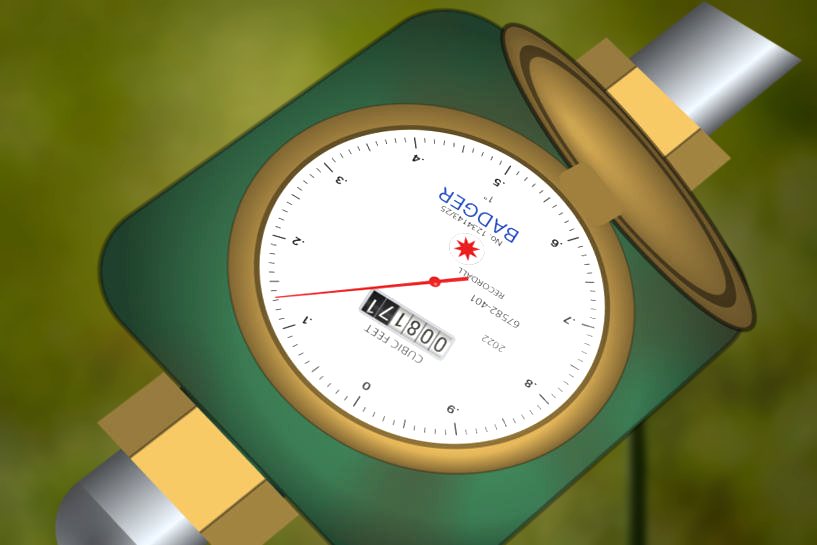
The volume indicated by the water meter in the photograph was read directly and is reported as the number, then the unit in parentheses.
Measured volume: 8171.13 (ft³)
